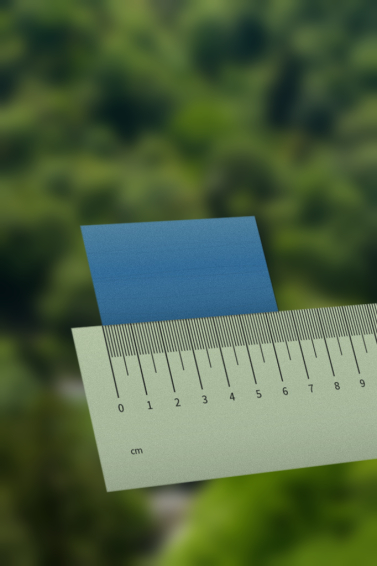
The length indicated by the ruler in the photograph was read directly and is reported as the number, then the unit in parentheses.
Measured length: 6.5 (cm)
